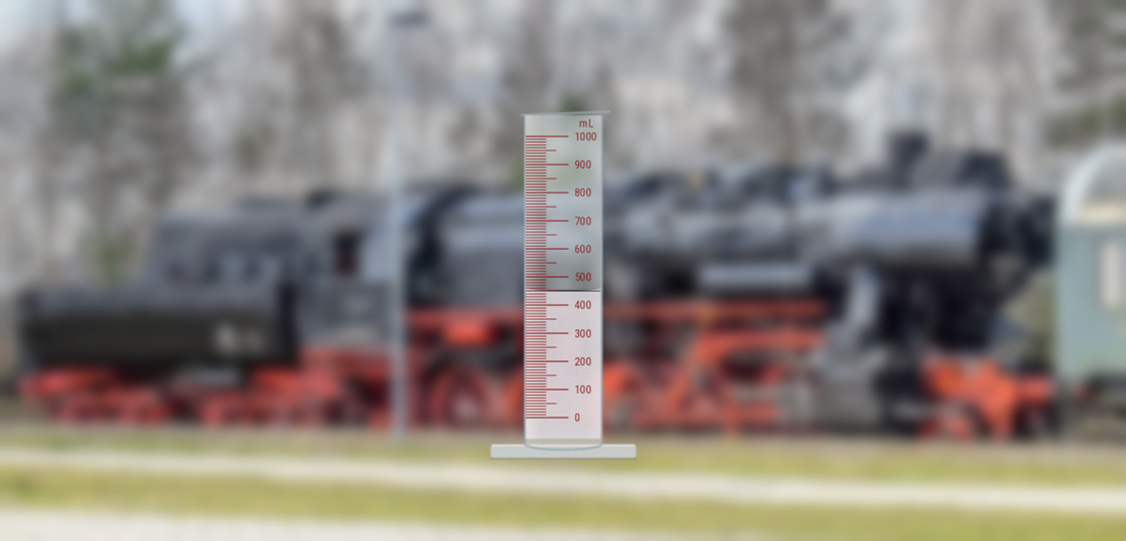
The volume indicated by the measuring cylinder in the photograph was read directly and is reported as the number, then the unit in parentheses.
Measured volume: 450 (mL)
